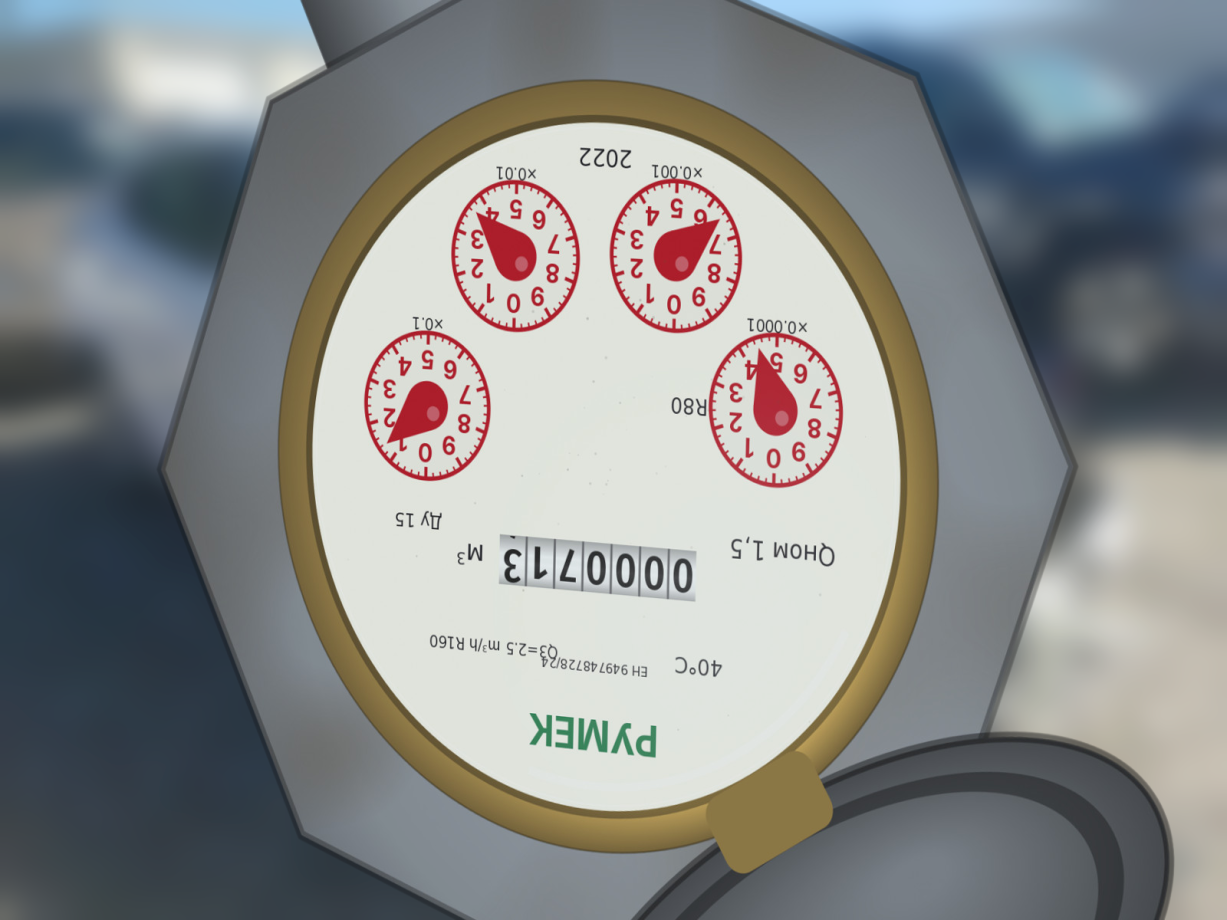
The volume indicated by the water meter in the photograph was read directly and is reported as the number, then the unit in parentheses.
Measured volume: 713.1364 (m³)
